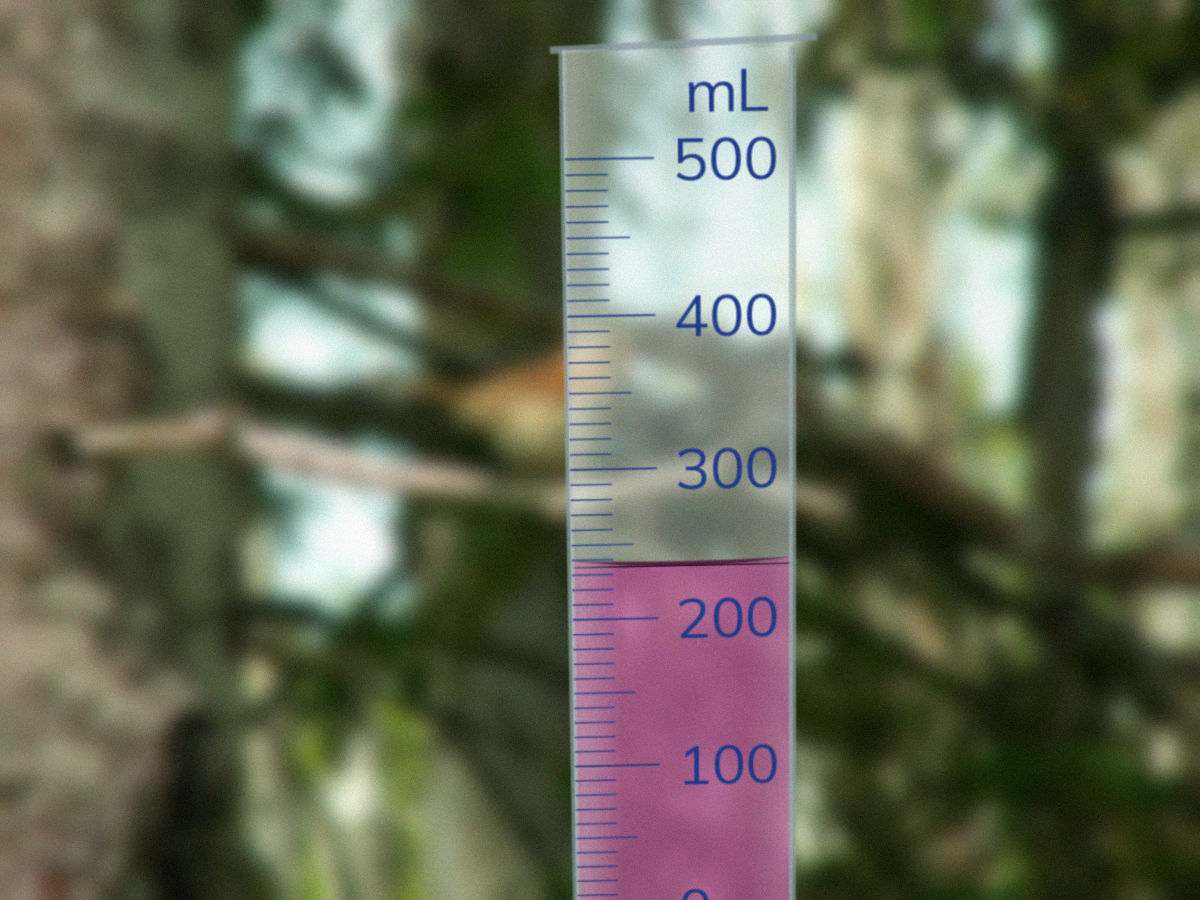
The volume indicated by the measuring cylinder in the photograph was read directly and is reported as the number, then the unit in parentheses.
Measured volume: 235 (mL)
